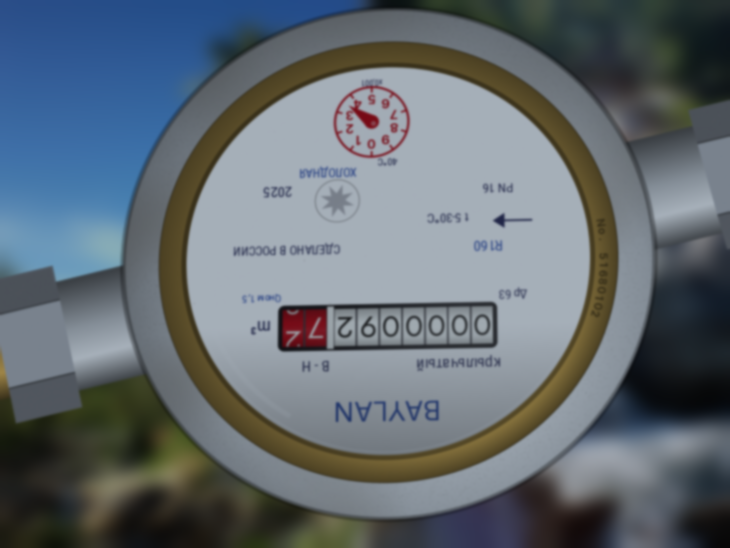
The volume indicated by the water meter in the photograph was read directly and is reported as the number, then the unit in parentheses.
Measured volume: 92.723 (m³)
